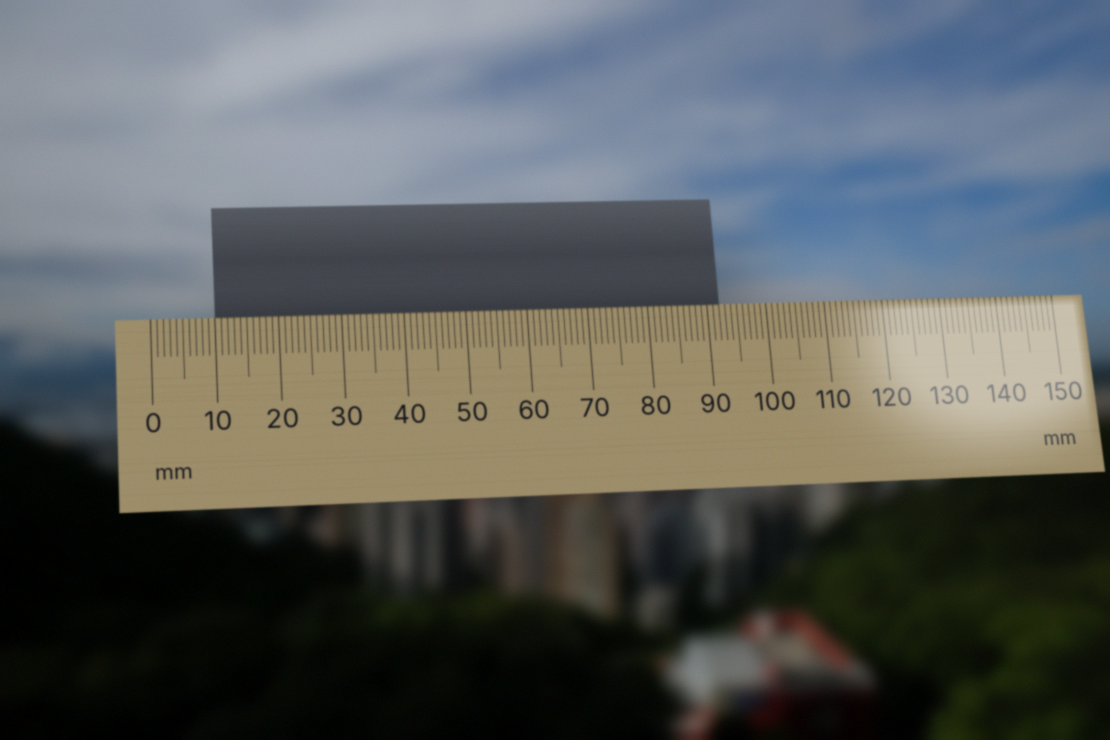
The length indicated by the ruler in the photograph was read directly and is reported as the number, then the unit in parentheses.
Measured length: 82 (mm)
